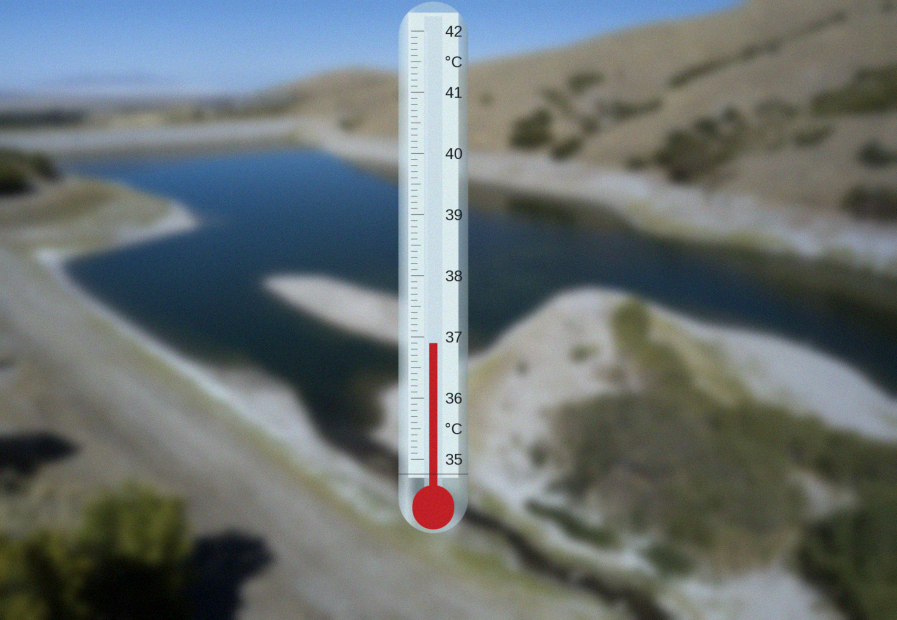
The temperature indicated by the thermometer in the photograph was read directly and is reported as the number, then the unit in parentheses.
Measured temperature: 36.9 (°C)
